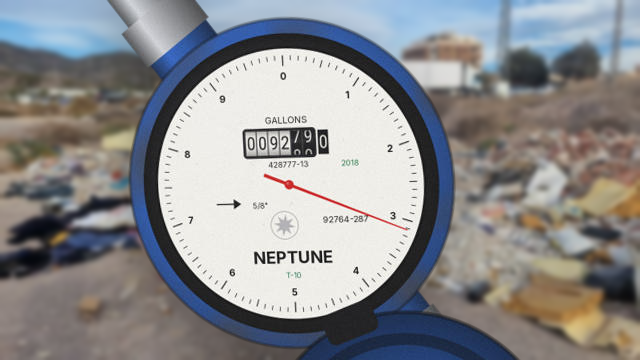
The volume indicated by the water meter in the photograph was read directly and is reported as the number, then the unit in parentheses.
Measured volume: 92793.1 (gal)
